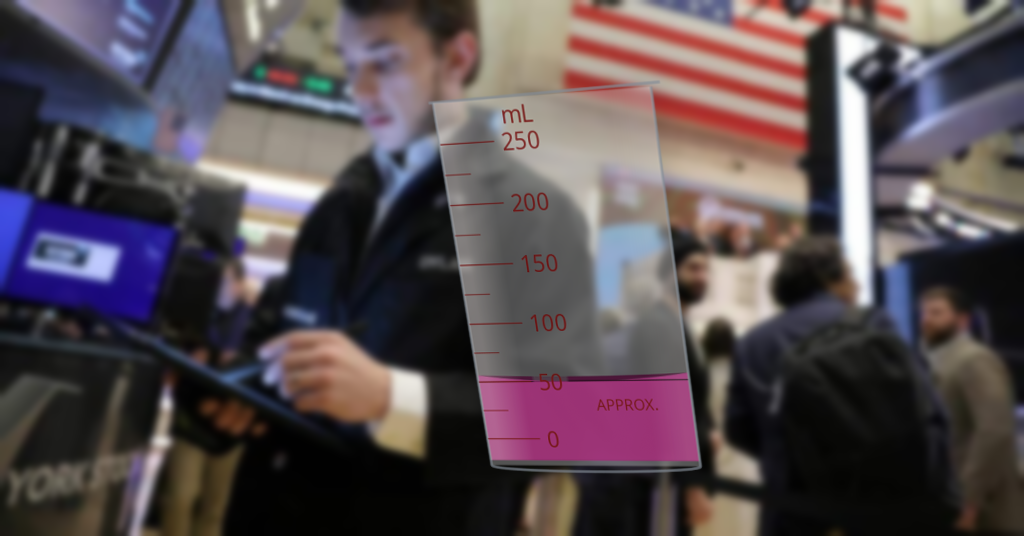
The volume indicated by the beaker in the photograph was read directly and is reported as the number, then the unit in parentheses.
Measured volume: 50 (mL)
